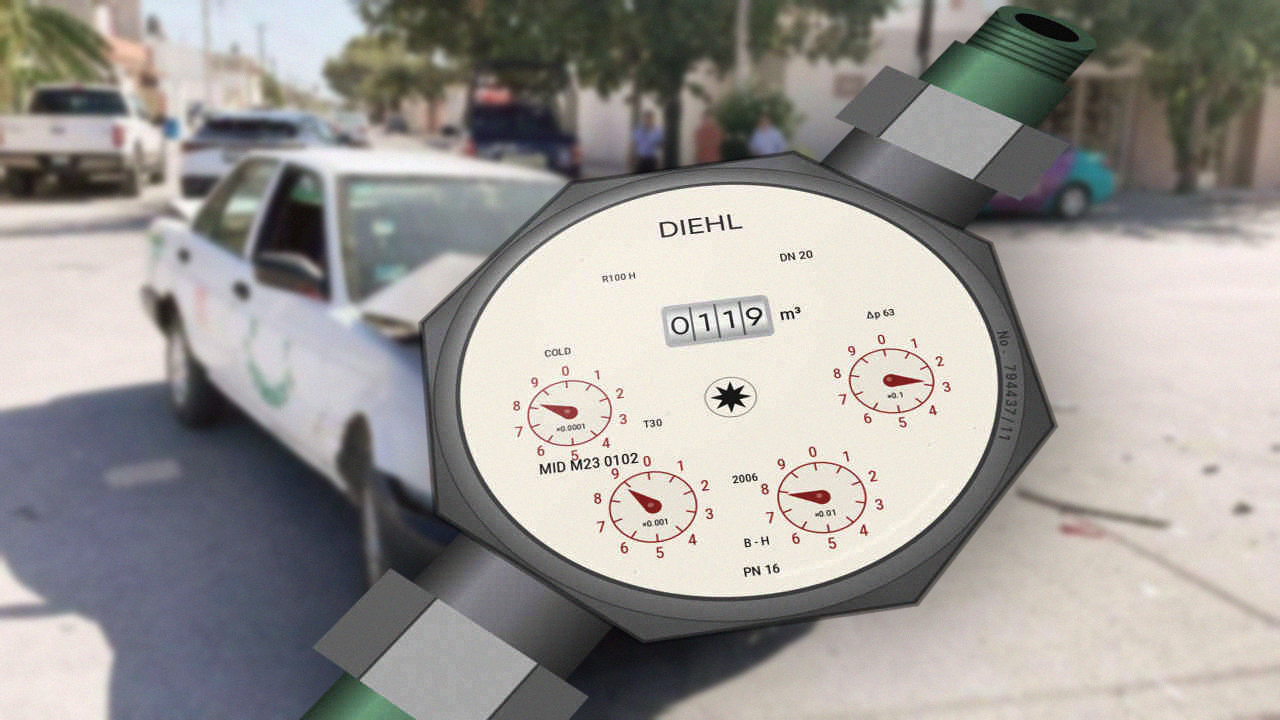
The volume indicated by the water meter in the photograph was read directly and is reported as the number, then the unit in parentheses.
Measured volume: 119.2788 (m³)
